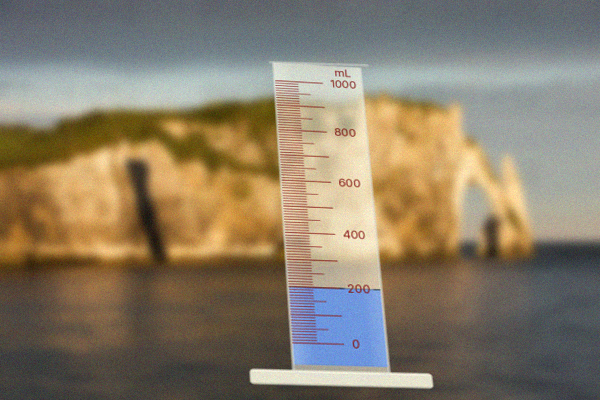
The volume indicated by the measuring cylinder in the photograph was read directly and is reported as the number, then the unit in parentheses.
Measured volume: 200 (mL)
